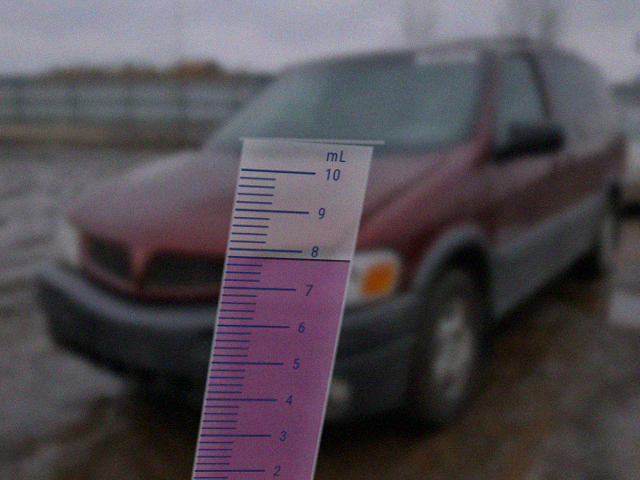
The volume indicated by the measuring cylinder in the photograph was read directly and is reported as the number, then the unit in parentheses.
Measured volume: 7.8 (mL)
